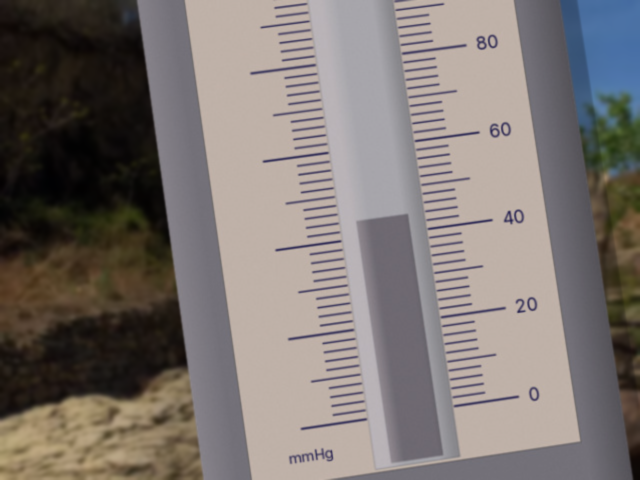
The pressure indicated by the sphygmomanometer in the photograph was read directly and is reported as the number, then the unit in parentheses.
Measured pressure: 44 (mmHg)
